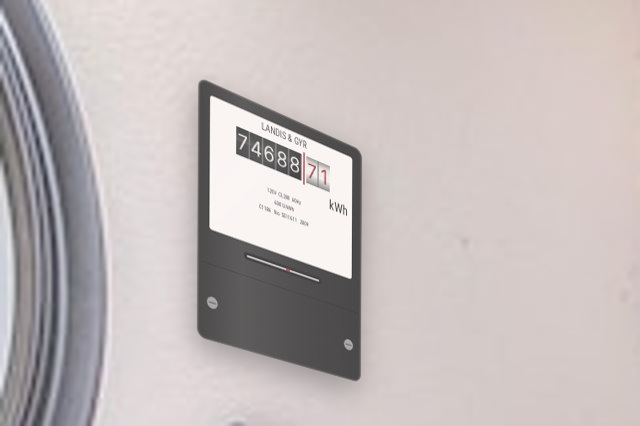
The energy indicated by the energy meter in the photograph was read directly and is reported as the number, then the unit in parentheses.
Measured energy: 74688.71 (kWh)
